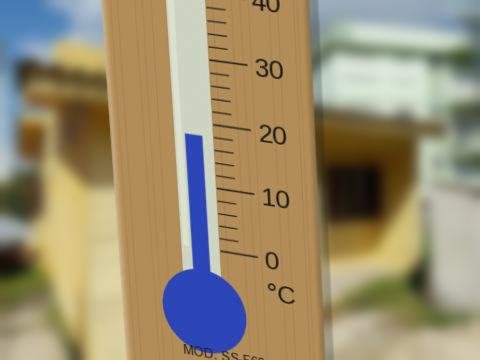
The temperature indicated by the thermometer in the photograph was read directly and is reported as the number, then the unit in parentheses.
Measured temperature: 18 (°C)
